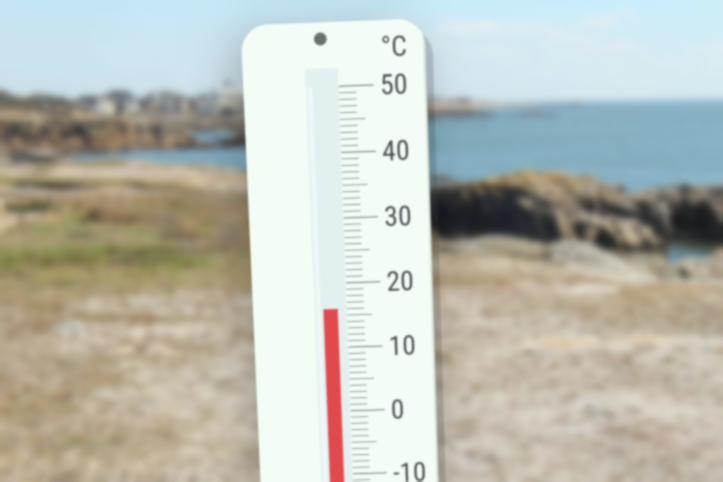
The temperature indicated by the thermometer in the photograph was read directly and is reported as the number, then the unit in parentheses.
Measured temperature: 16 (°C)
